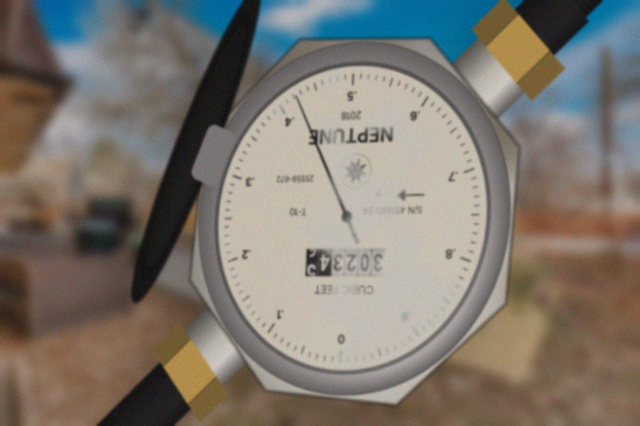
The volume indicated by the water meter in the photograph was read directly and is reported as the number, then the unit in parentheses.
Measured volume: 302345.42 (ft³)
